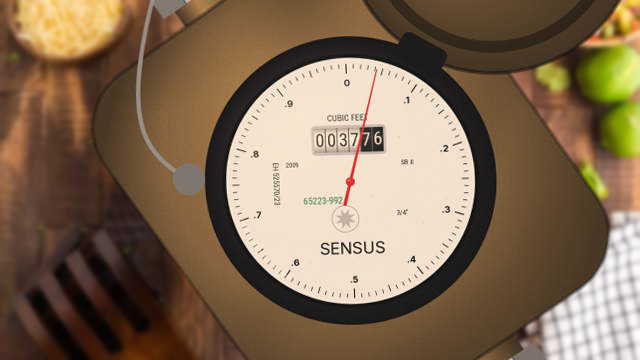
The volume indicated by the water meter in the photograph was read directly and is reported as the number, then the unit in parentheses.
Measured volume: 3776.04 (ft³)
